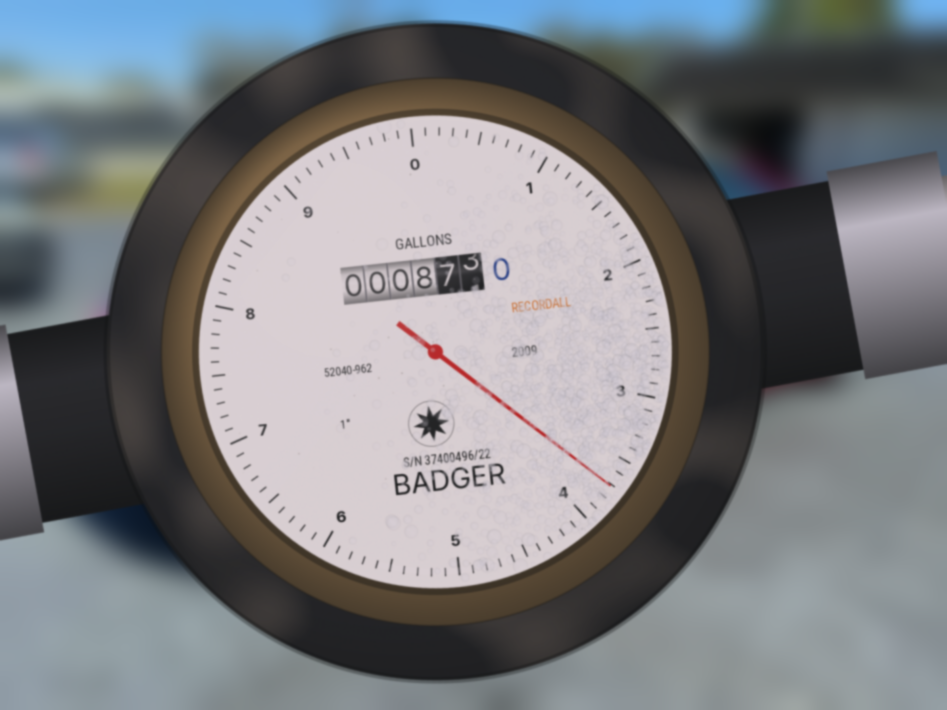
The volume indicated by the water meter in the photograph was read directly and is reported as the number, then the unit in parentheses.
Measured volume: 8733.7 (gal)
